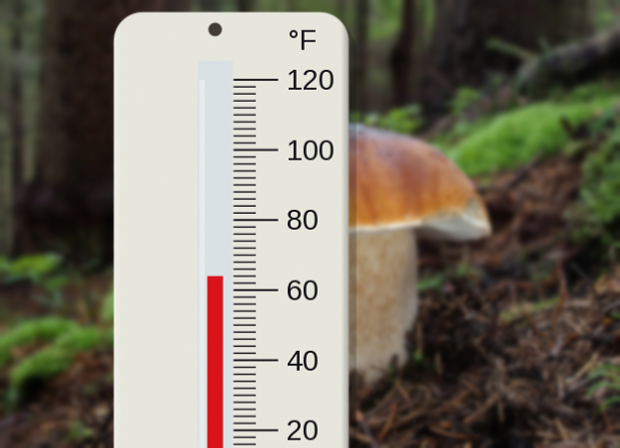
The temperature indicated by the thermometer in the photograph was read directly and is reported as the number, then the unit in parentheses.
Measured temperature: 64 (°F)
